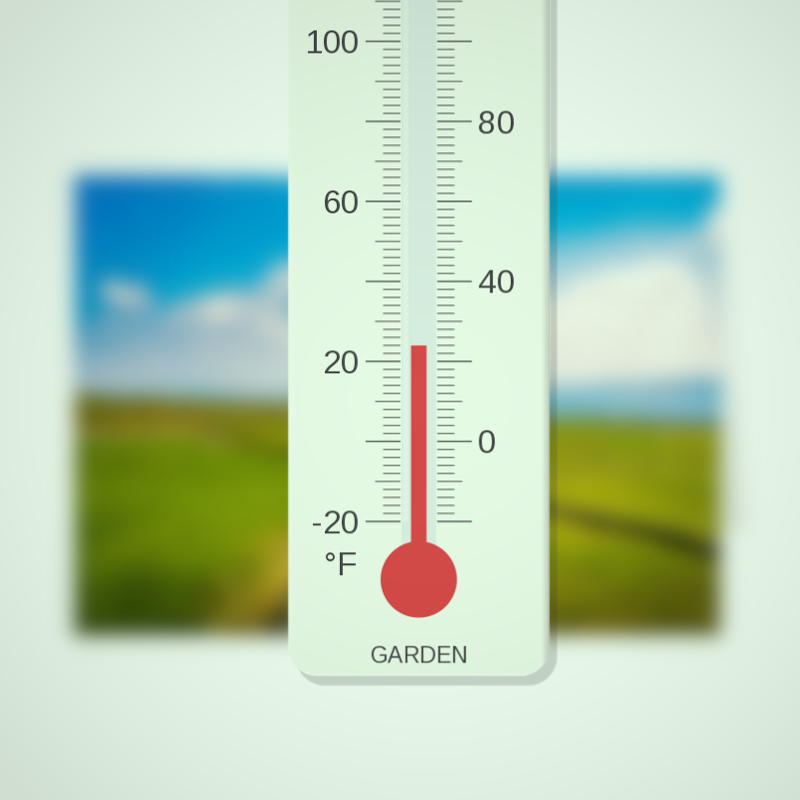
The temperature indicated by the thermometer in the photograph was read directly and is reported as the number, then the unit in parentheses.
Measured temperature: 24 (°F)
